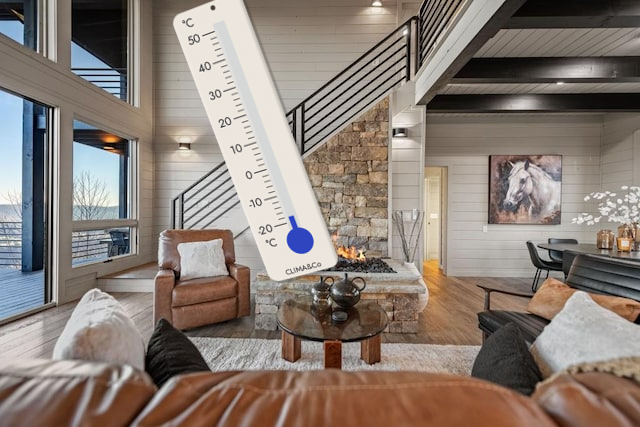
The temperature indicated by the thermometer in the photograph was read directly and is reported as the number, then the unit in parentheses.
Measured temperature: -18 (°C)
